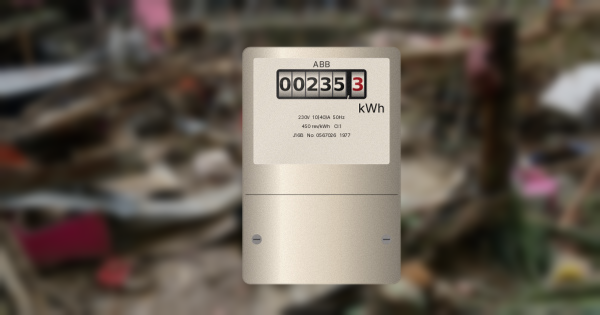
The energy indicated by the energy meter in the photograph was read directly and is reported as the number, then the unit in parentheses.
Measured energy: 235.3 (kWh)
